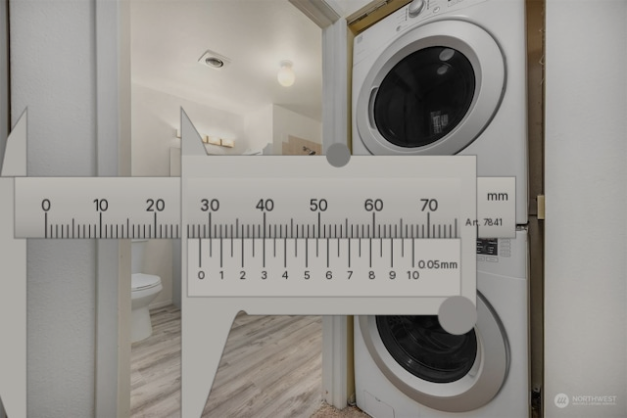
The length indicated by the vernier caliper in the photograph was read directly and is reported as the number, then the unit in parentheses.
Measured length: 28.2 (mm)
